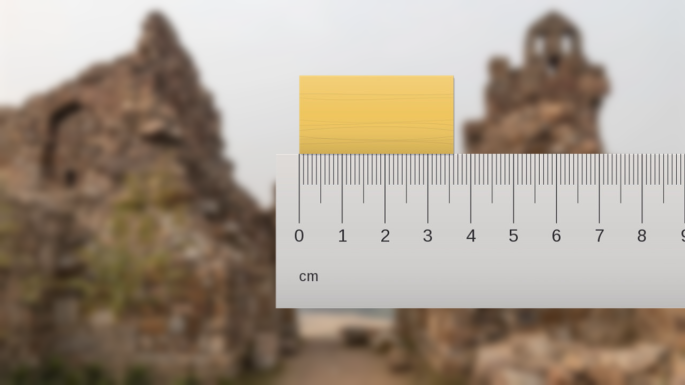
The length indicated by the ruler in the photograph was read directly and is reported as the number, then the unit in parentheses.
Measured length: 3.6 (cm)
